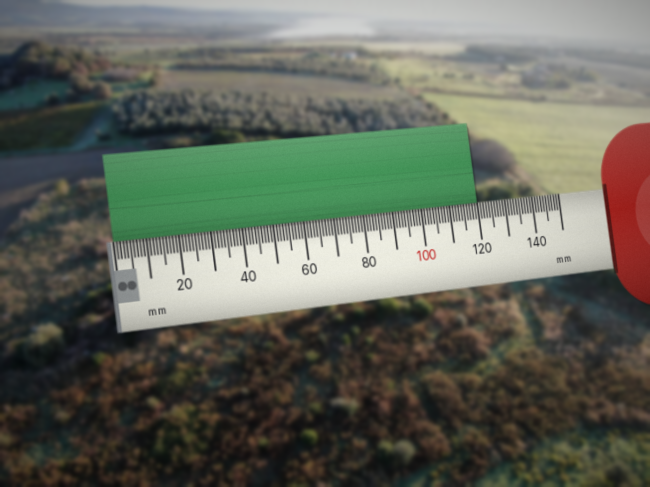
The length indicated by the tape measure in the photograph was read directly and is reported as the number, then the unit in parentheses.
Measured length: 120 (mm)
